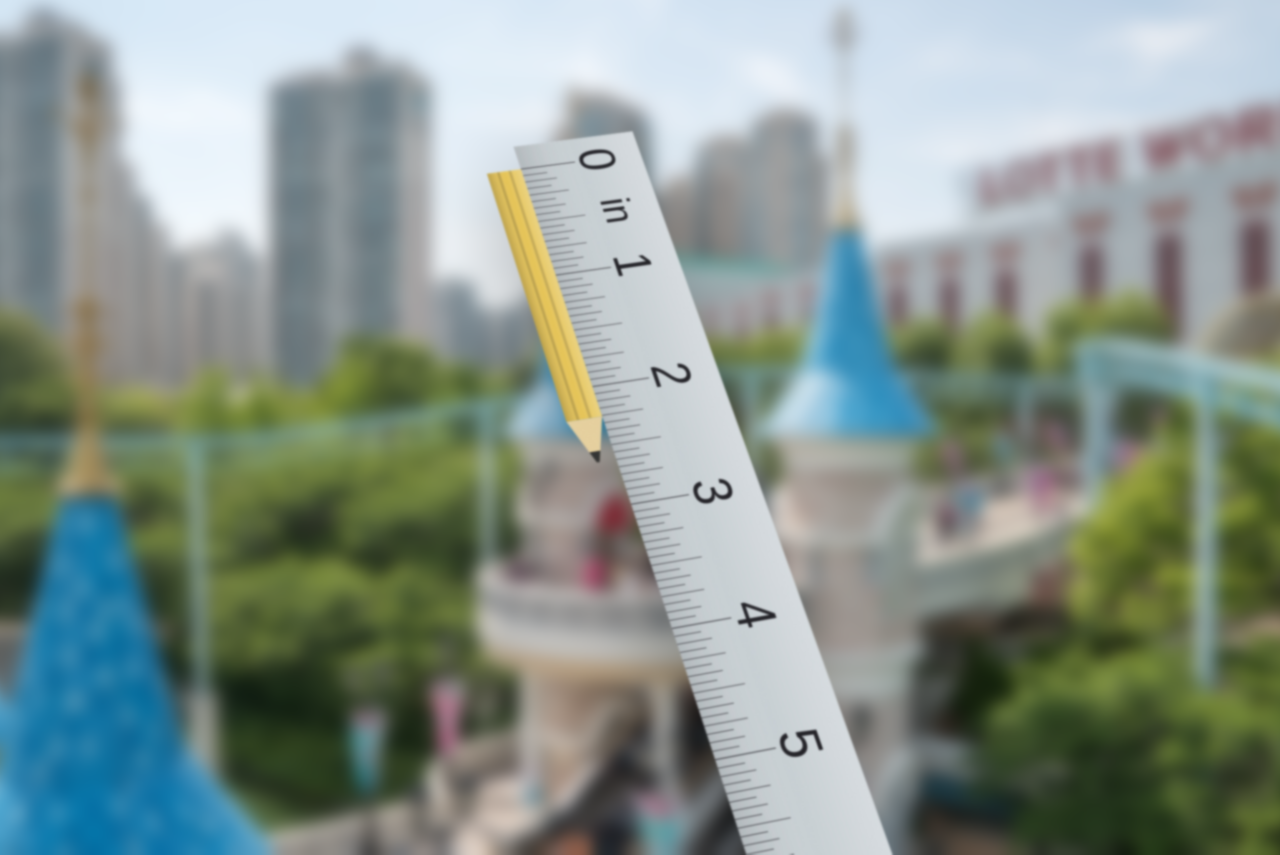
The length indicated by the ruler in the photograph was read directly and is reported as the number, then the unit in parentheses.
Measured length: 2.625 (in)
